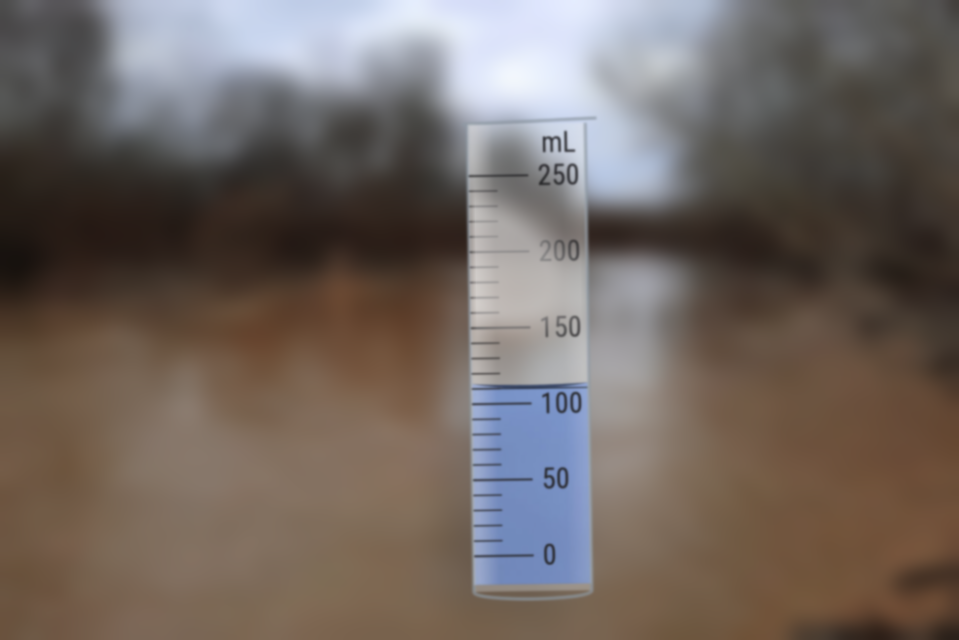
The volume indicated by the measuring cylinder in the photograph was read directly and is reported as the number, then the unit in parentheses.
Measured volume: 110 (mL)
